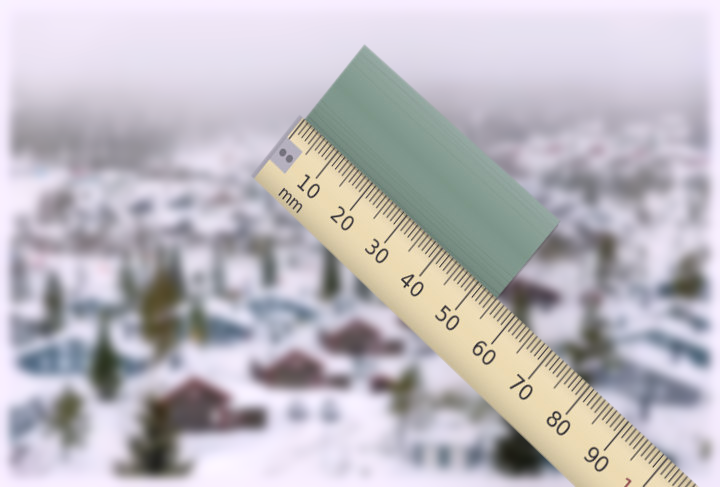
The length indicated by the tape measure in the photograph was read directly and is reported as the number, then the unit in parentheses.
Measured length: 55 (mm)
